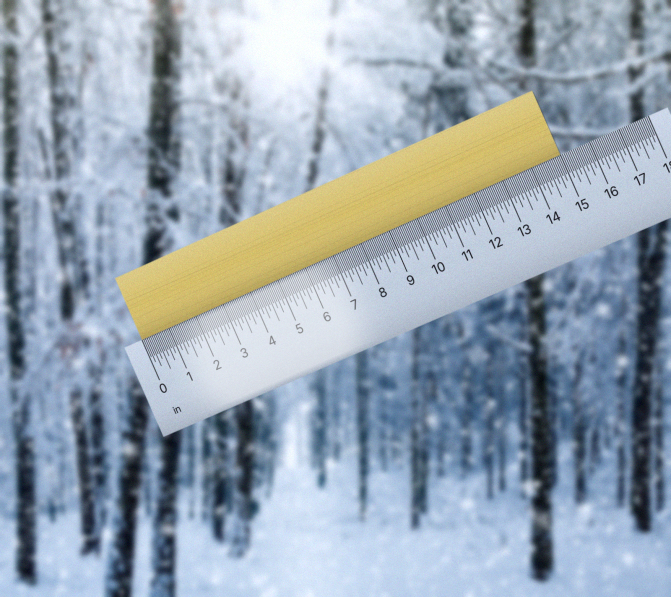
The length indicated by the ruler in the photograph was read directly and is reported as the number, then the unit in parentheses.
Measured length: 15 (in)
